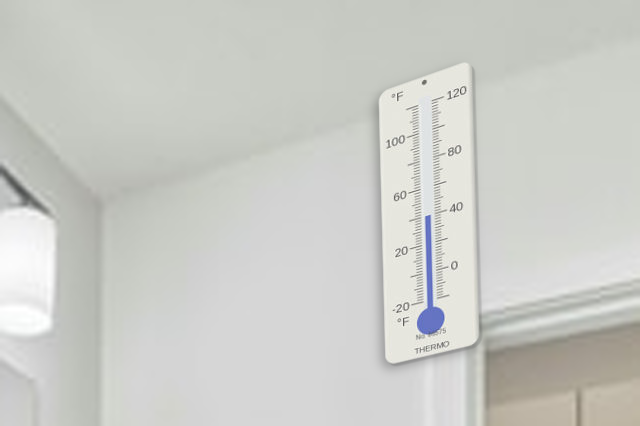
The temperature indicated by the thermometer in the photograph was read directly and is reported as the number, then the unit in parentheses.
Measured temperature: 40 (°F)
